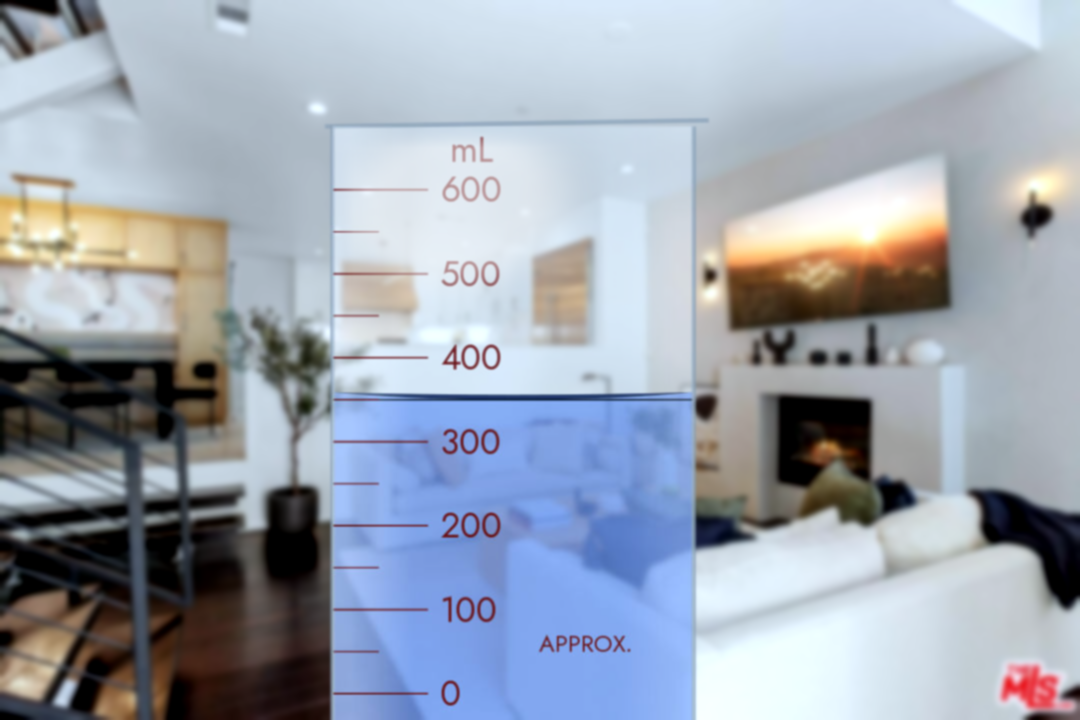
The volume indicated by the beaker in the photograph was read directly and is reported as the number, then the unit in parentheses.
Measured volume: 350 (mL)
